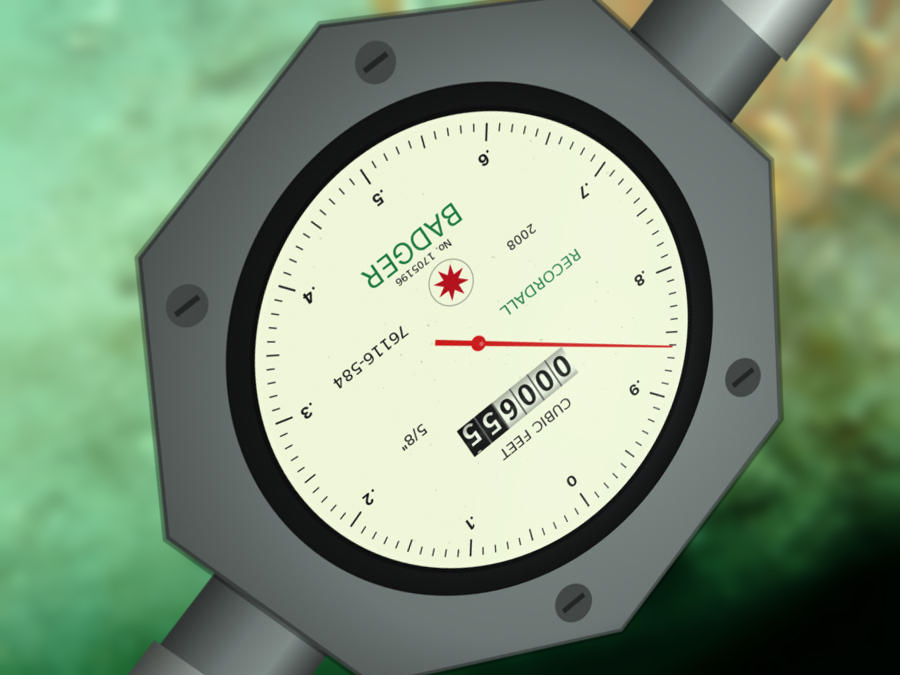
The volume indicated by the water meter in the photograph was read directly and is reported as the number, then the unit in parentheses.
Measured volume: 654.86 (ft³)
